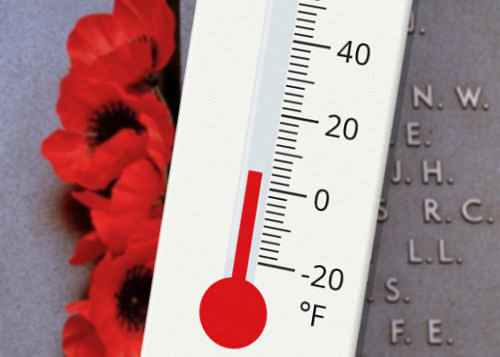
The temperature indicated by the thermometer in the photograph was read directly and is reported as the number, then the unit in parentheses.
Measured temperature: 4 (°F)
